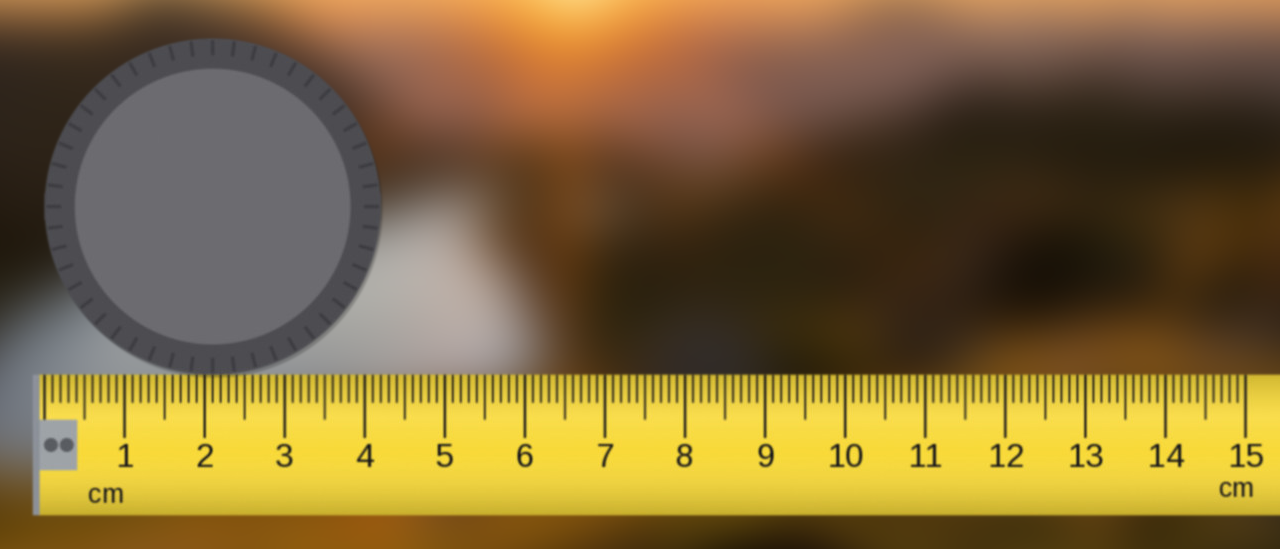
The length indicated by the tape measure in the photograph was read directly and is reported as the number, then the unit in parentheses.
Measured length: 4.2 (cm)
